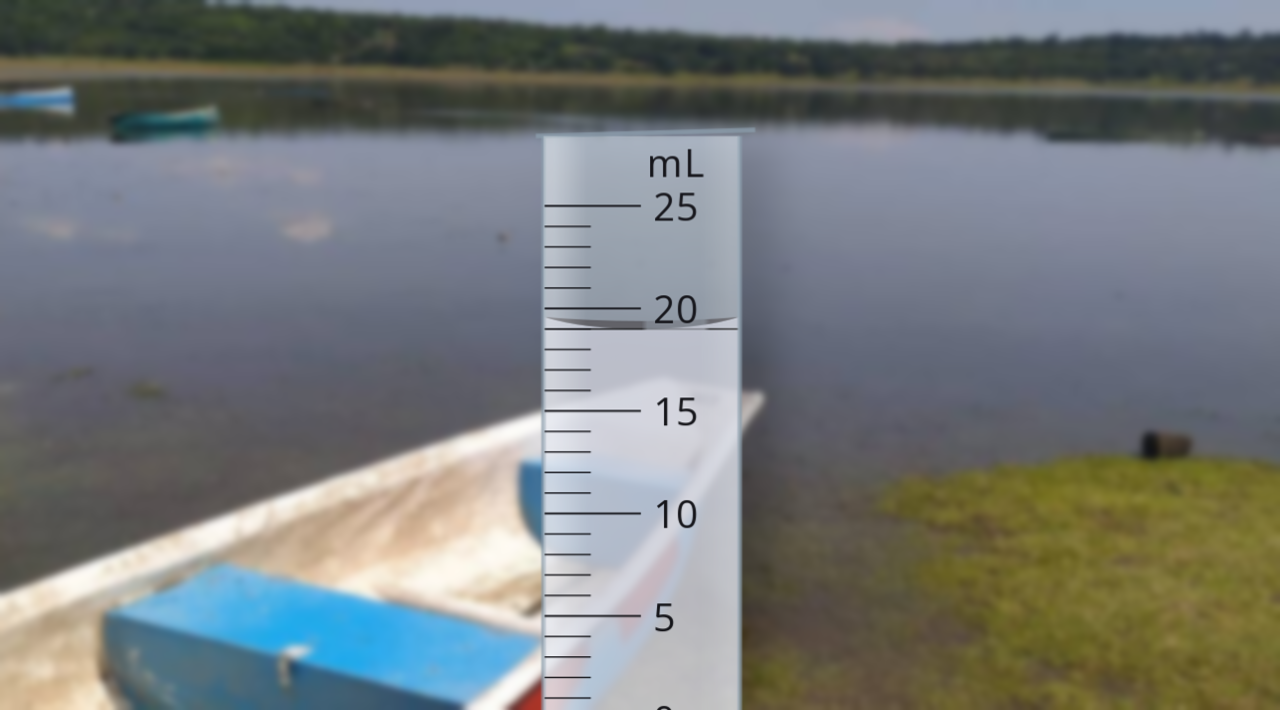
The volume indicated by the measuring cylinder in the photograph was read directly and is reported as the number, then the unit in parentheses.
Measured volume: 19 (mL)
